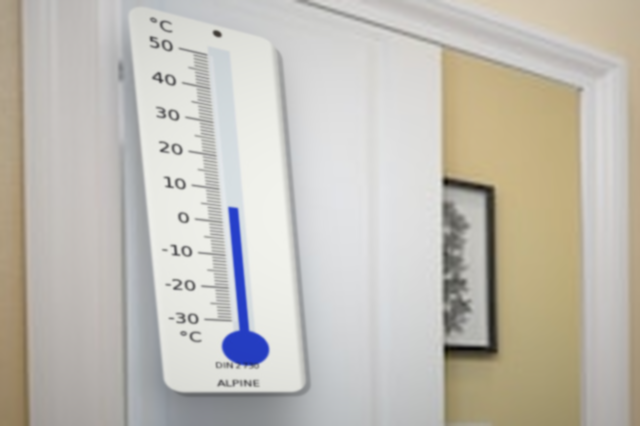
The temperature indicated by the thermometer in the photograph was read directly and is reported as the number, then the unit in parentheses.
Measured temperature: 5 (°C)
